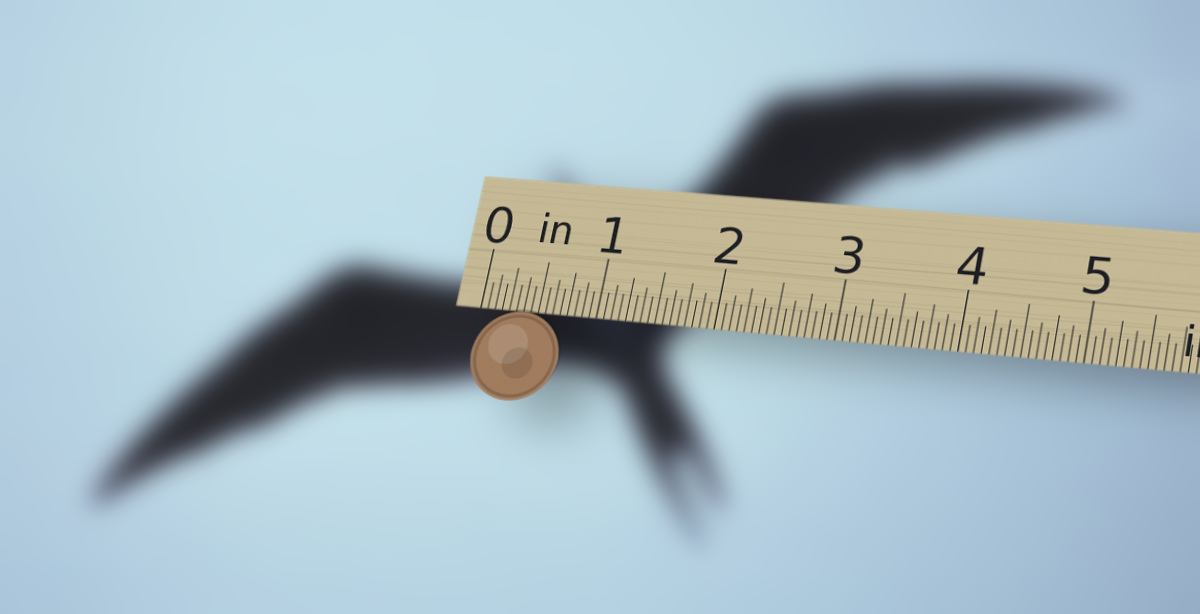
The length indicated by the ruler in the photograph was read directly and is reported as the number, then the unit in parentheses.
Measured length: 0.75 (in)
